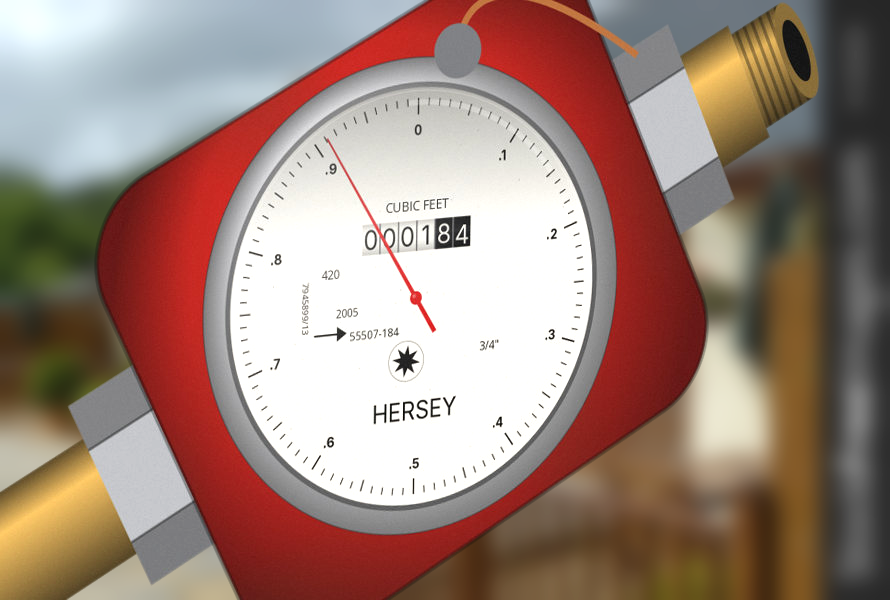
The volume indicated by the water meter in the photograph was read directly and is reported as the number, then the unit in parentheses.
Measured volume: 183.91 (ft³)
